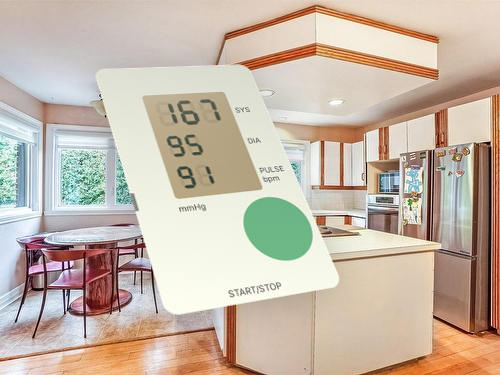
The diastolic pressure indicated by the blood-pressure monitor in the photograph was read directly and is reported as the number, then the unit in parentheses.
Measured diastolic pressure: 95 (mmHg)
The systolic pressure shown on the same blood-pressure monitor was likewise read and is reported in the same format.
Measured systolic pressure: 167 (mmHg)
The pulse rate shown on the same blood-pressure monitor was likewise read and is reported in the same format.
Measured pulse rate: 91 (bpm)
